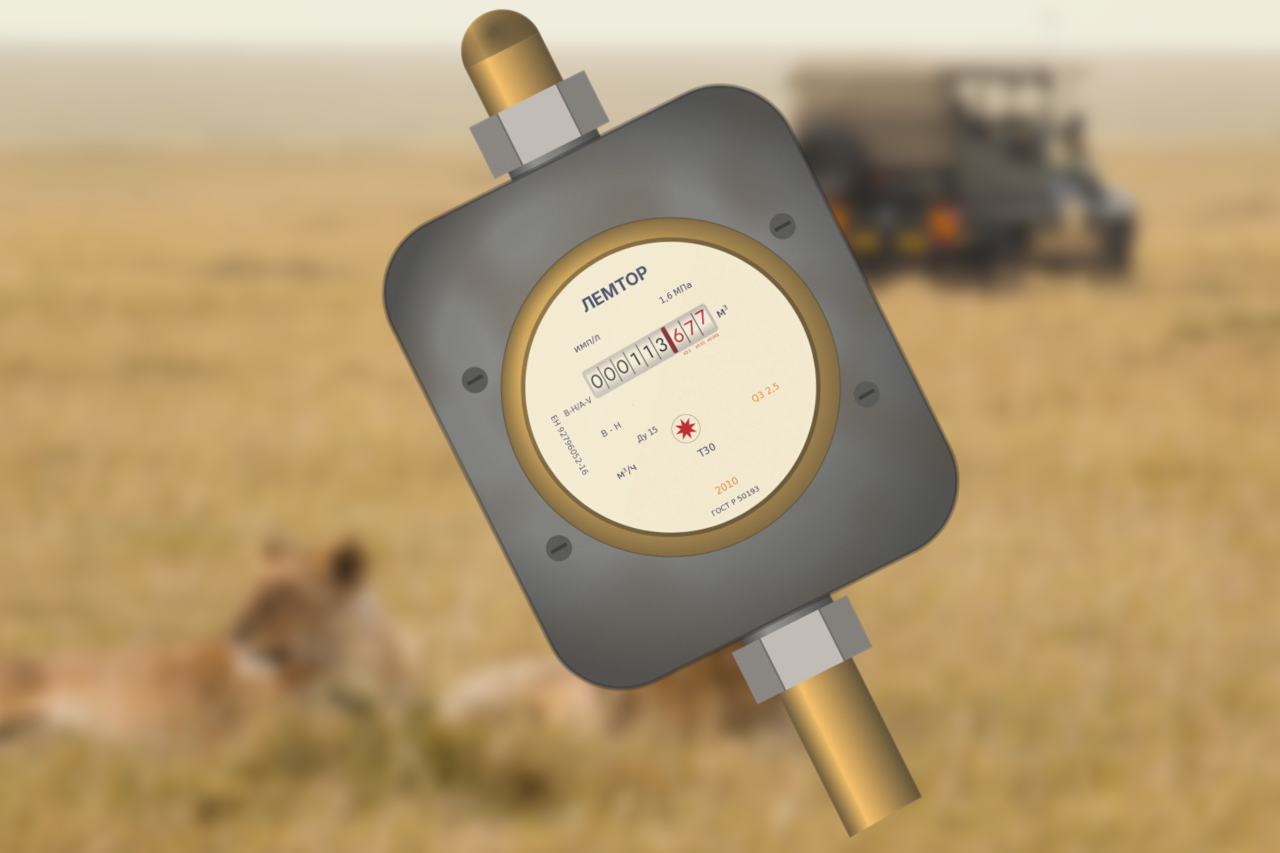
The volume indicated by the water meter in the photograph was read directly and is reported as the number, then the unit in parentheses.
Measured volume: 113.677 (m³)
